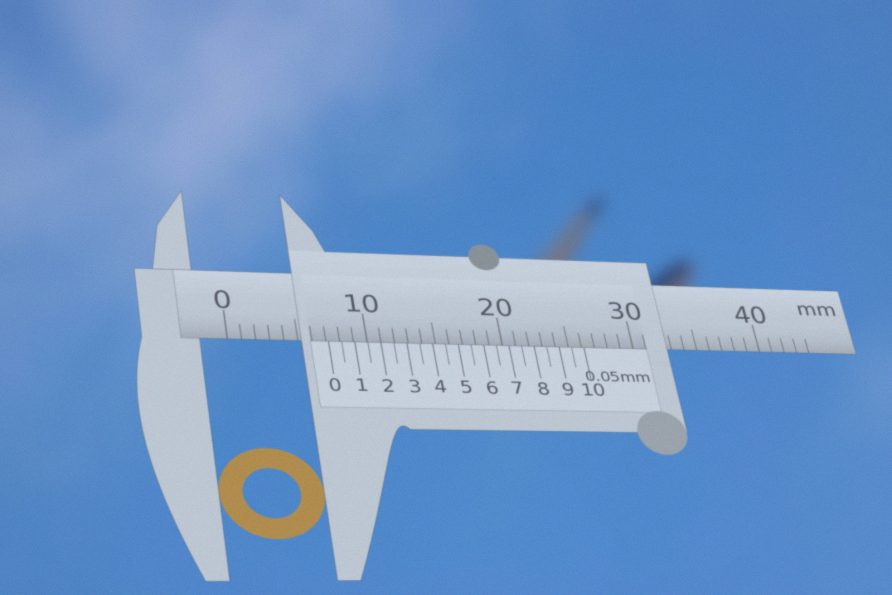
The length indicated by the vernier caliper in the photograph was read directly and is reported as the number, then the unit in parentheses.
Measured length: 7.2 (mm)
